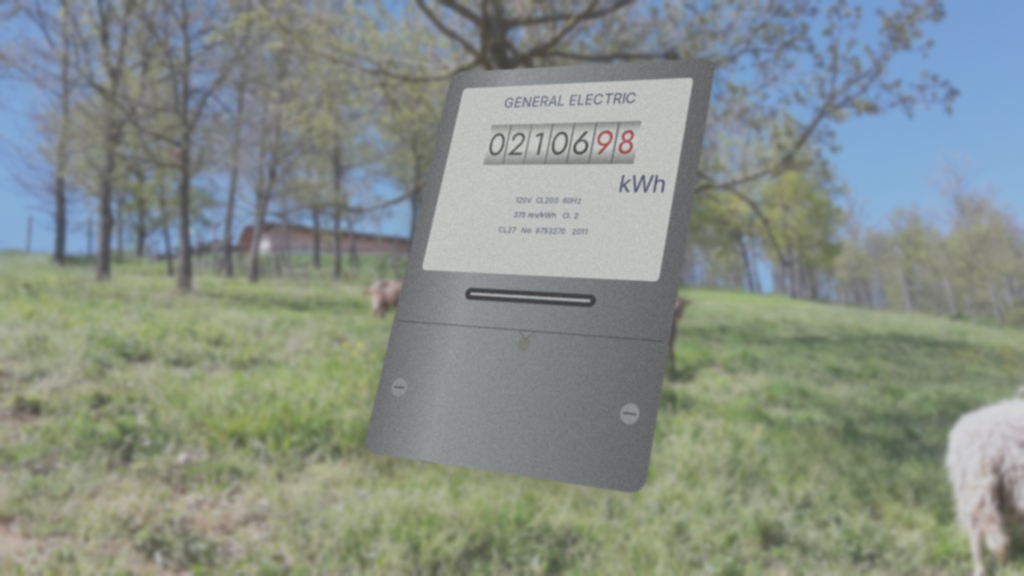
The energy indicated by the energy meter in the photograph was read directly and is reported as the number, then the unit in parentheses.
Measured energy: 2106.98 (kWh)
